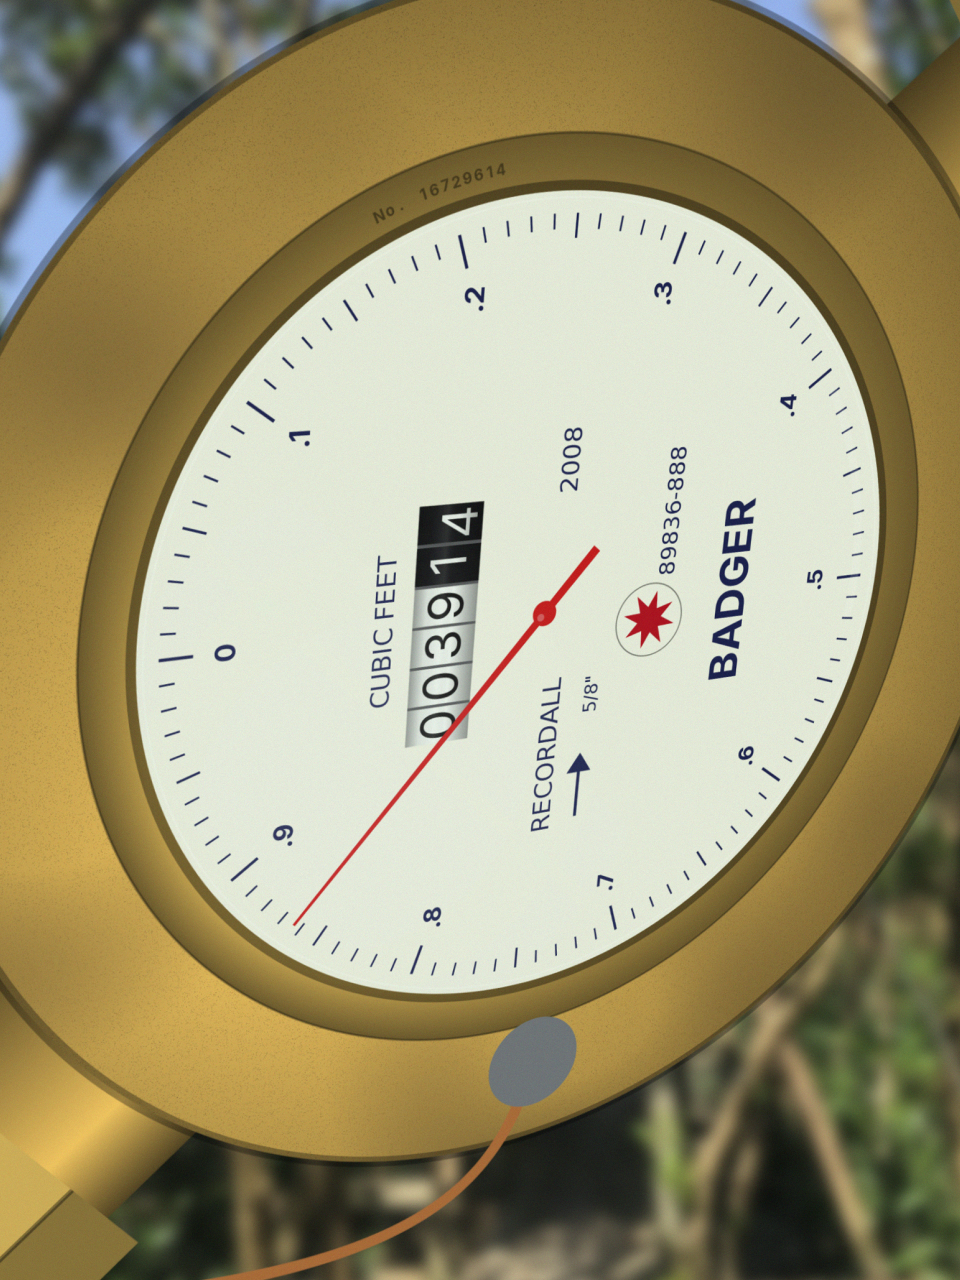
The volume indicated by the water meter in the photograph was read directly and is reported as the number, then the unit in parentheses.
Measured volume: 3913.86 (ft³)
